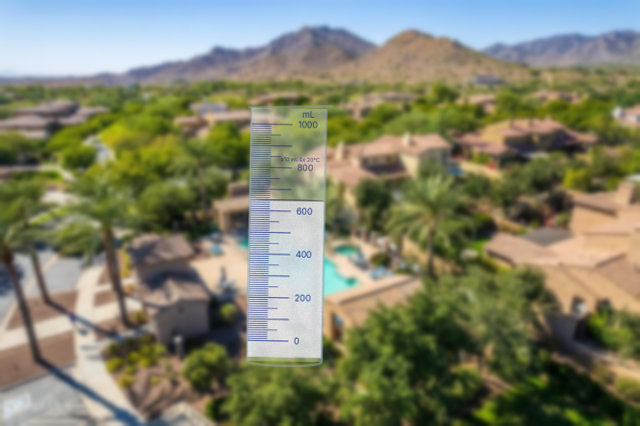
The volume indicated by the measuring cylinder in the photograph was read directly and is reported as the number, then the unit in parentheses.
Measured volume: 650 (mL)
